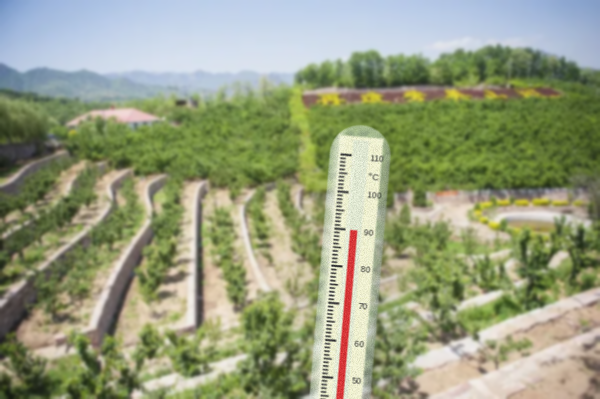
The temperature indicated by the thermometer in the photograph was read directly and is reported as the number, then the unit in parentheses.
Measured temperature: 90 (°C)
